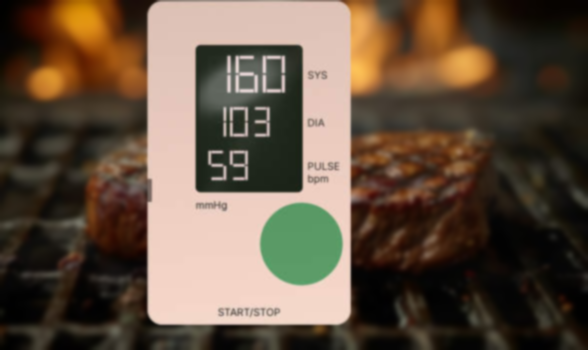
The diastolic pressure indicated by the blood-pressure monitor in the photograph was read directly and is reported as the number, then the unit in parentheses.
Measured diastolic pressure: 103 (mmHg)
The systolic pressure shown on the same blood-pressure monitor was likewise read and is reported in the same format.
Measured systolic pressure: 160 (mmHg)
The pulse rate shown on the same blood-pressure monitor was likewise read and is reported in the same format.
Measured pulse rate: 59 (bpm)
